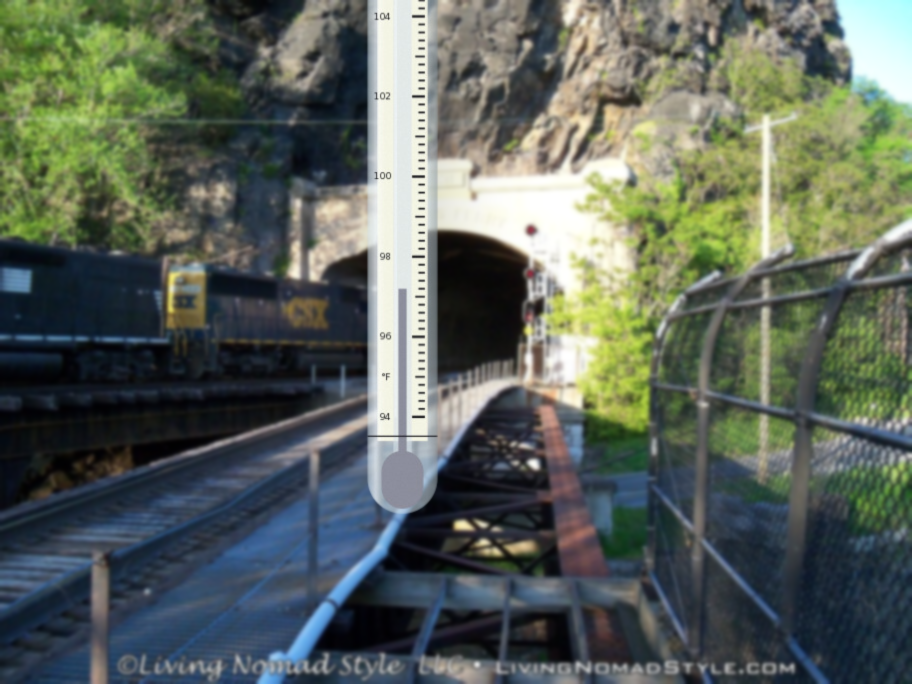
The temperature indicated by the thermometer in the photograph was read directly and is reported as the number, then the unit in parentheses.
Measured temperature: 97.2 (°F)
